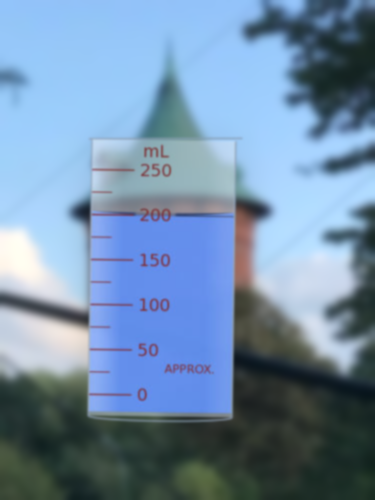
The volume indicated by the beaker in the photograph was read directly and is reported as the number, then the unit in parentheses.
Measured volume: 200 (mL)
